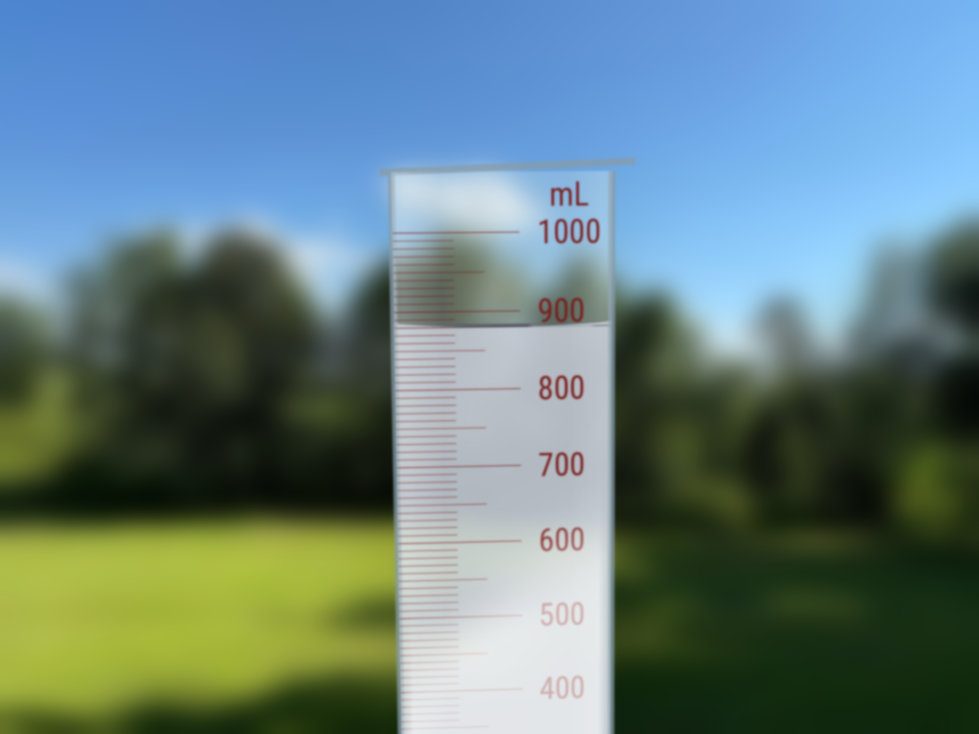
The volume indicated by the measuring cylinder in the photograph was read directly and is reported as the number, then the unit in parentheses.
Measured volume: 880 (mL)
